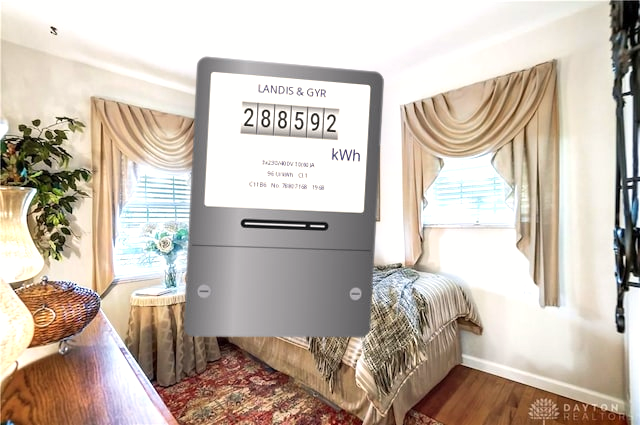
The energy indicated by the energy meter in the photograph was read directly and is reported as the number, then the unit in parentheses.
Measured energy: 288592 (kWh)
